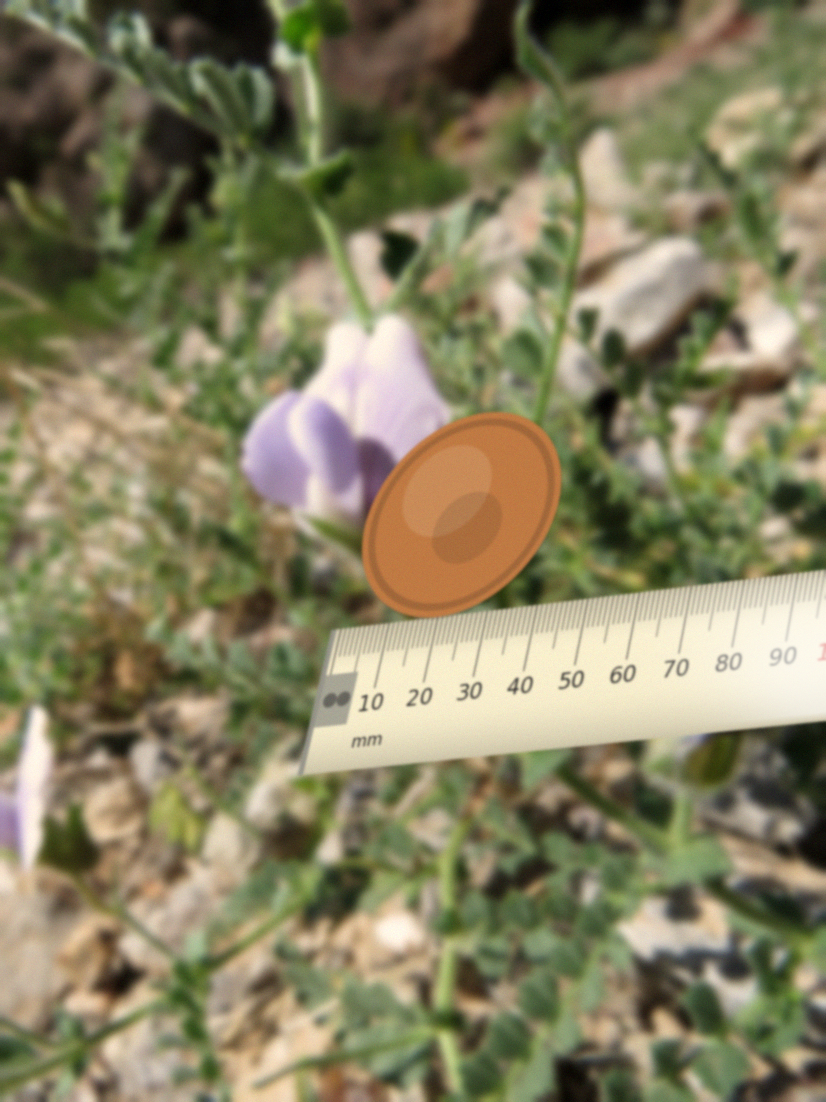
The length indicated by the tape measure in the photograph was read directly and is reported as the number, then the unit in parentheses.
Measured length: 40 (mm)
